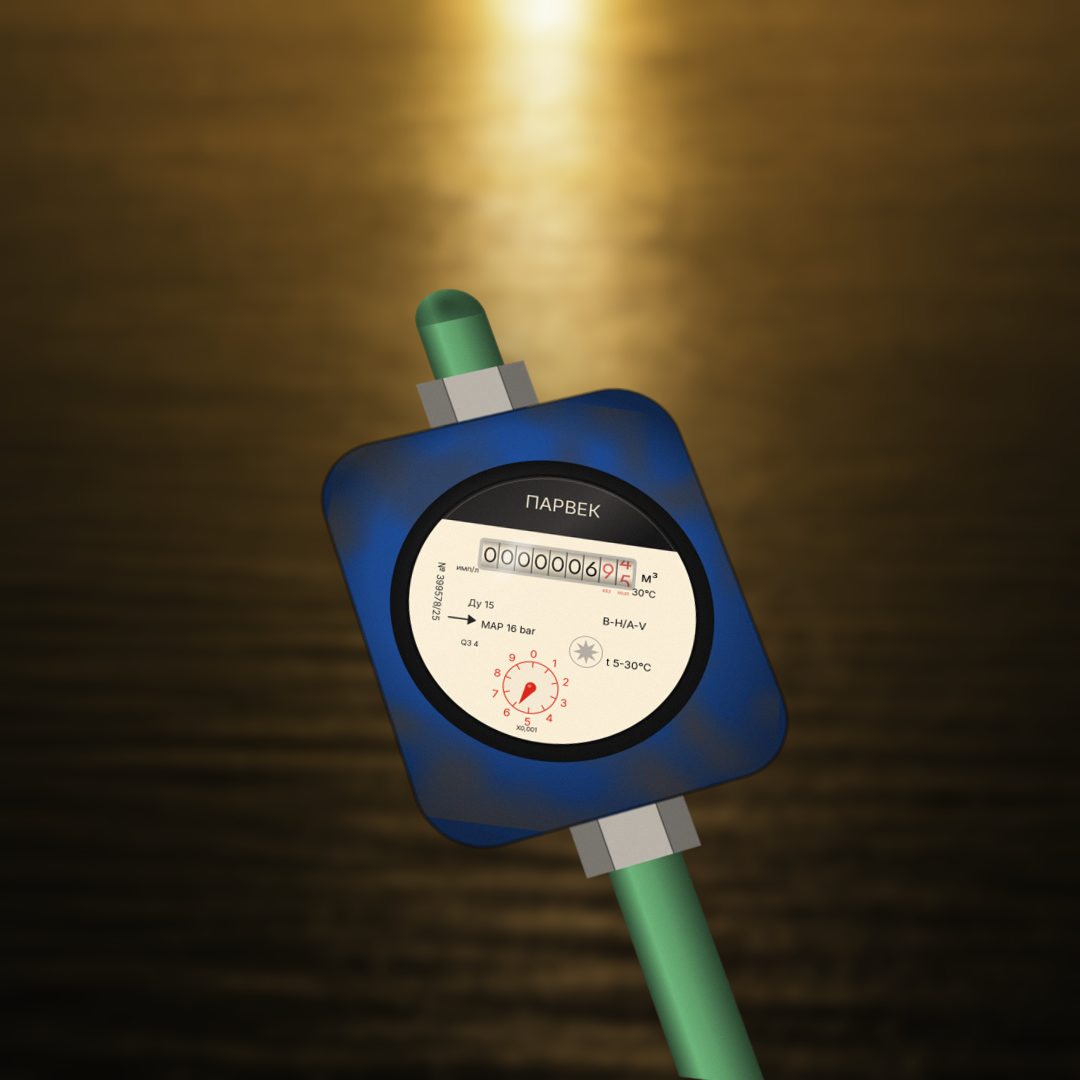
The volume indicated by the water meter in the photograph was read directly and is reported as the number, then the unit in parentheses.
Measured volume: 6.945 (m³)
